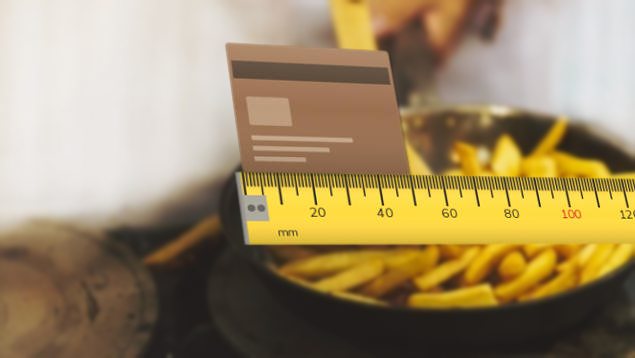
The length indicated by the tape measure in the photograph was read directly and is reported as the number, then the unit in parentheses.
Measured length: 50 (mm)
